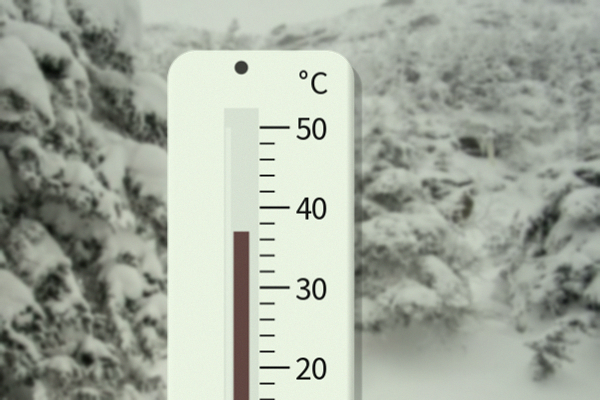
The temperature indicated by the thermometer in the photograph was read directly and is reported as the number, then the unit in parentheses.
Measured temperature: 37 (°C)
